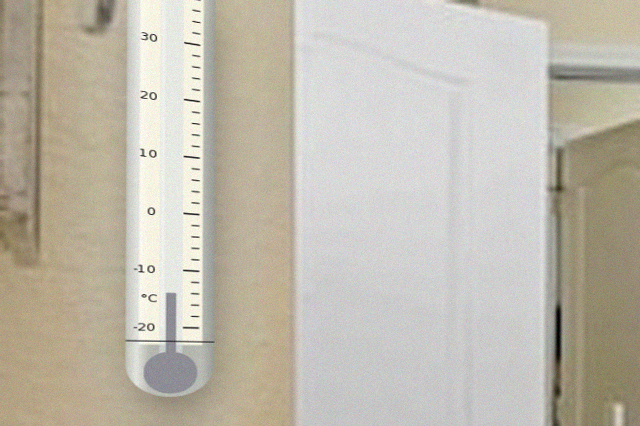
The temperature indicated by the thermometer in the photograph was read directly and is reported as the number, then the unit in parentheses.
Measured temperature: -14 (°C)
